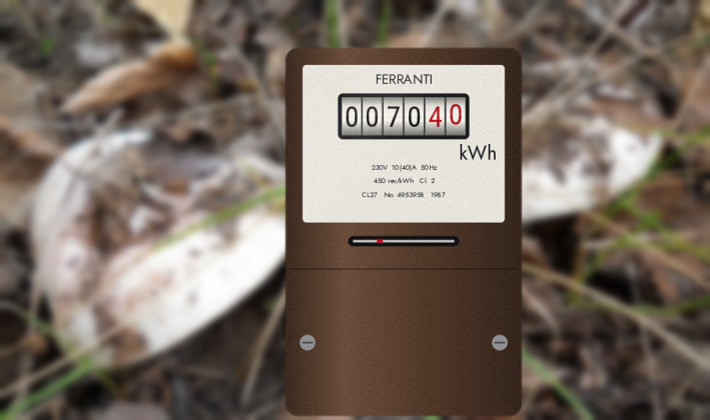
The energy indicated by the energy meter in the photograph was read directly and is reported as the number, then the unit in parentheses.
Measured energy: 70.40 (kWh)
